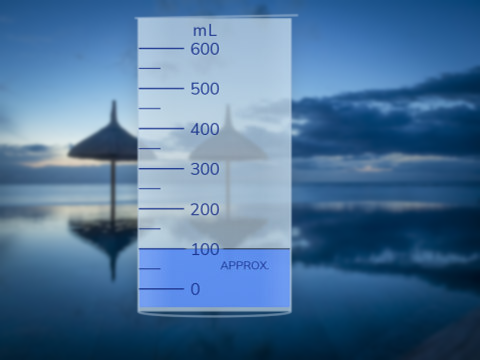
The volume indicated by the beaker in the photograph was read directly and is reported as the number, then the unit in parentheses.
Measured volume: 100 (mL)
